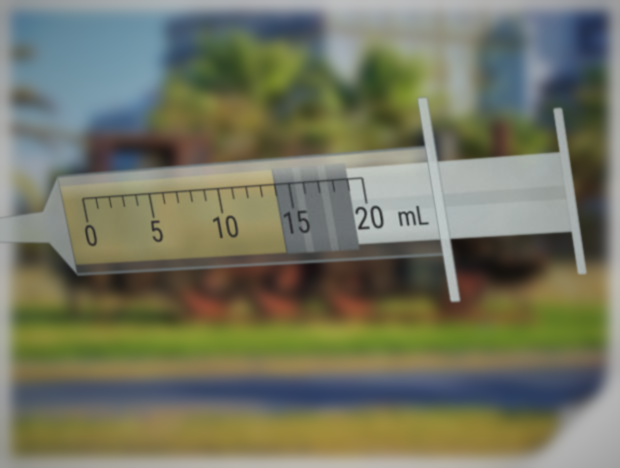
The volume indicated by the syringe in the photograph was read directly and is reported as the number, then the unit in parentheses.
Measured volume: 14 (mL)
